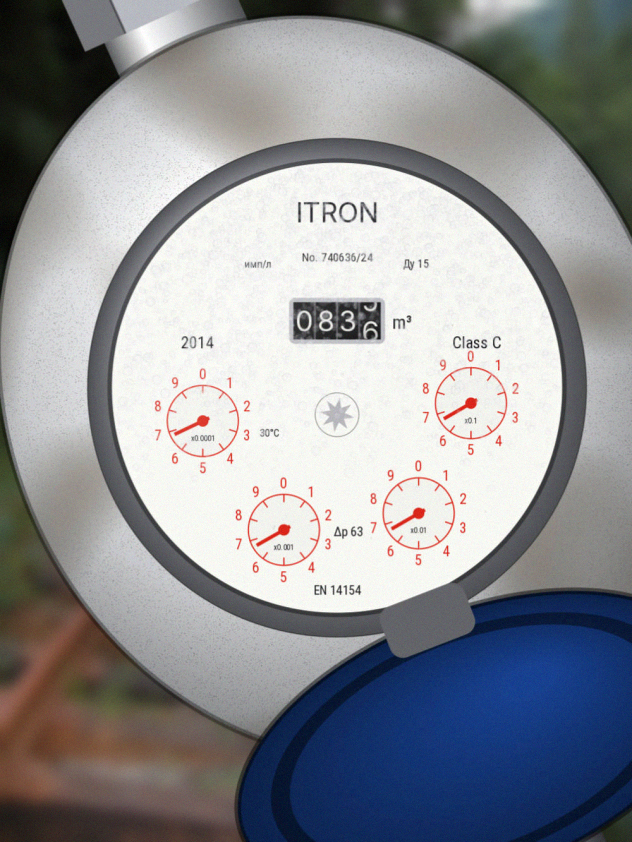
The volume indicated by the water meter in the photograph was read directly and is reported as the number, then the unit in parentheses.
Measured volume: 835.6666 (m³)
